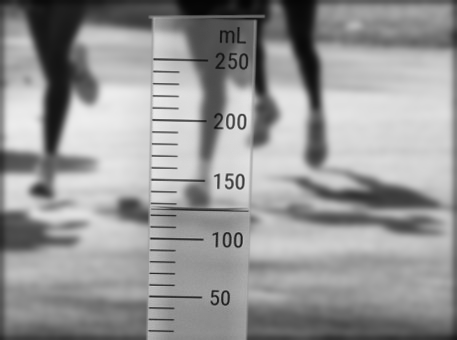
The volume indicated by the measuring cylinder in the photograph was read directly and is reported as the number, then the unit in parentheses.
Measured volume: 125 (mL)
